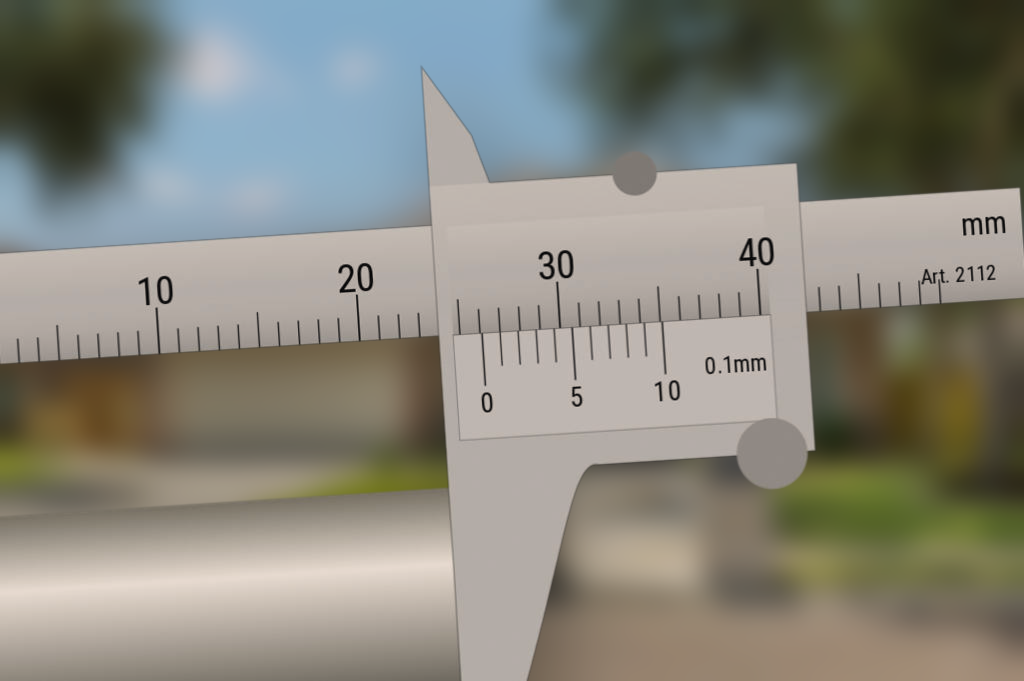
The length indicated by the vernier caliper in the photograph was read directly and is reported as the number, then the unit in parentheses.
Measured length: 26.1 (mm)
